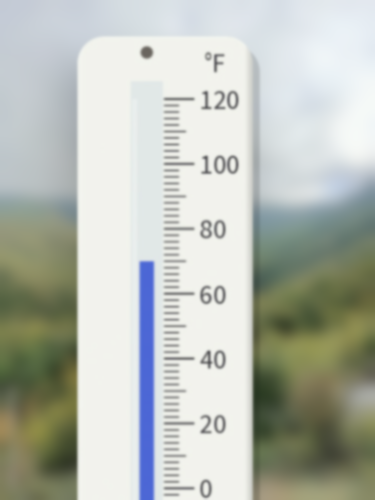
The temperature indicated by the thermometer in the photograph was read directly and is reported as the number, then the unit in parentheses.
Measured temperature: 70 (°F)
